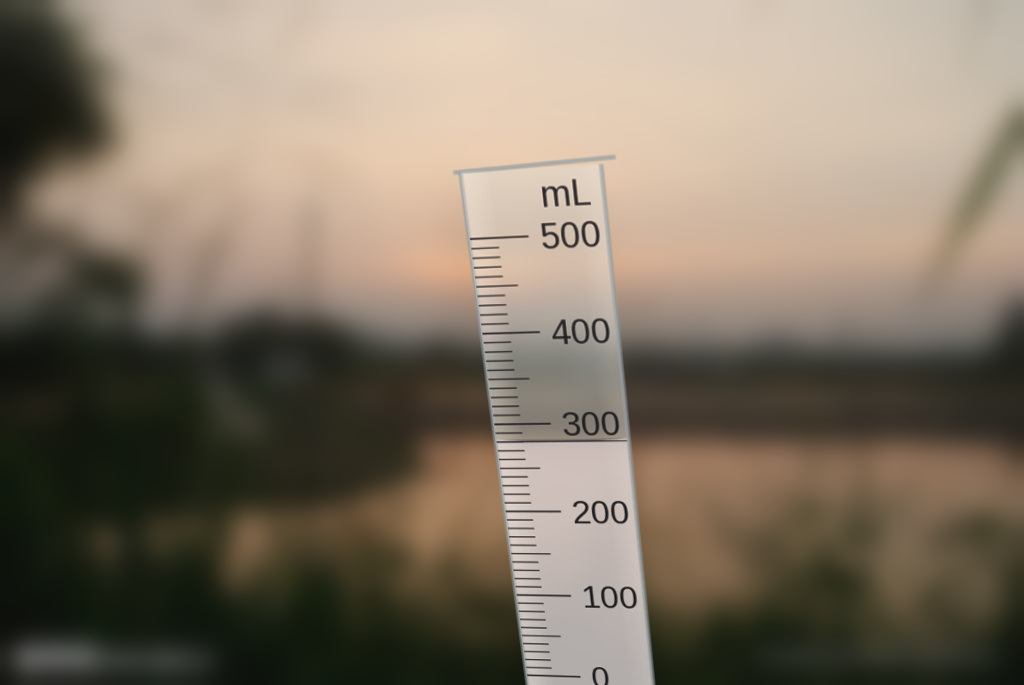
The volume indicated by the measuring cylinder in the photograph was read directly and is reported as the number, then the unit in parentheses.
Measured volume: 280 (mL)
